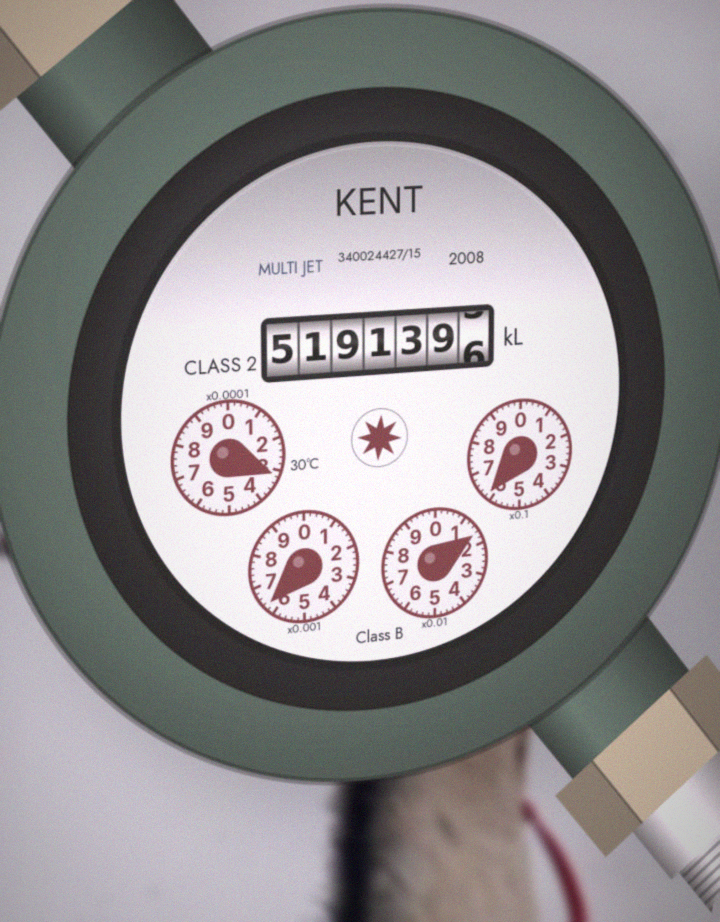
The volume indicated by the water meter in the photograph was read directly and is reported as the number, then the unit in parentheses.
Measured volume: 5191395.6163 (kL)
